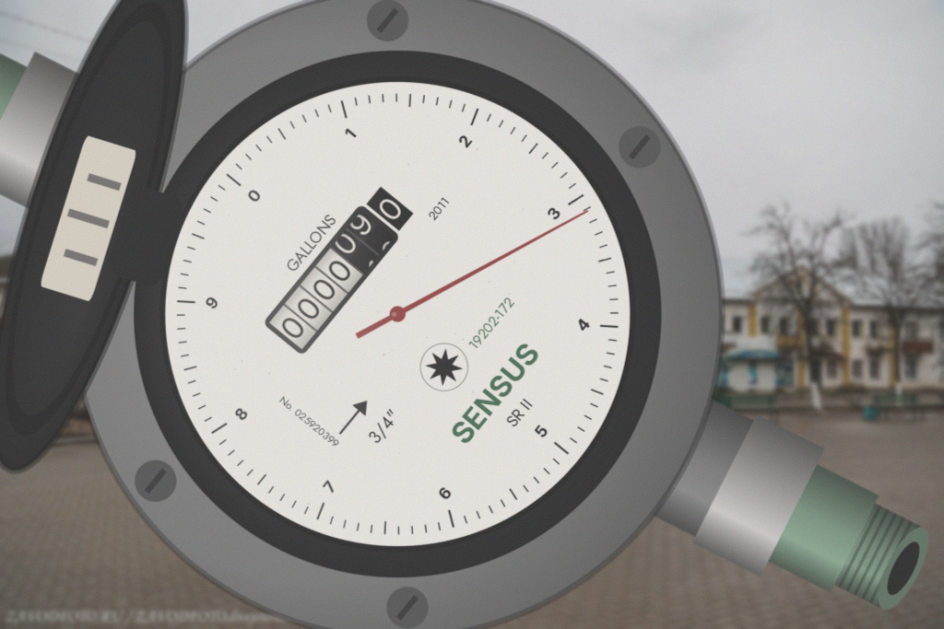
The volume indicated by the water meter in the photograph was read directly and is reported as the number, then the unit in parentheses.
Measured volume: 93.1 (gal)
